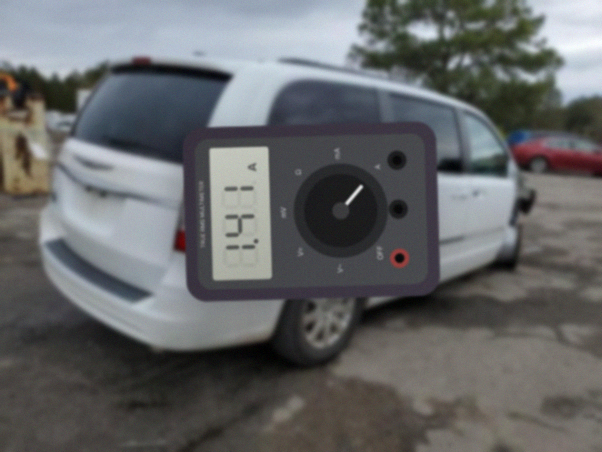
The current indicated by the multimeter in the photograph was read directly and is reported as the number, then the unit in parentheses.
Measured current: 1.41 (A)
